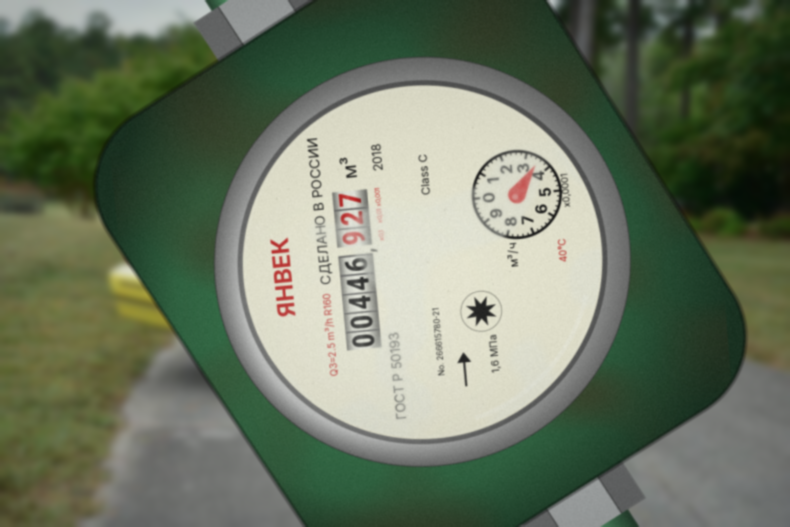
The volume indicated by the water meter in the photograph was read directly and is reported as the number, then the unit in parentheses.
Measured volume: 446.9273 (m³)
